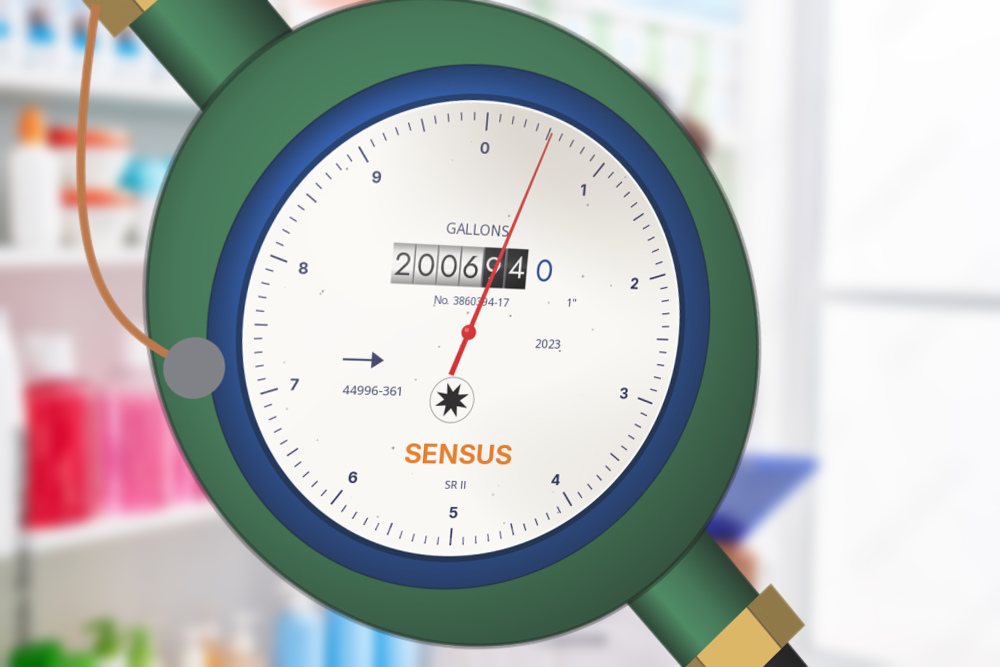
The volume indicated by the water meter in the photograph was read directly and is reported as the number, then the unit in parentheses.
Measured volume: 2006940.5 (gal)
